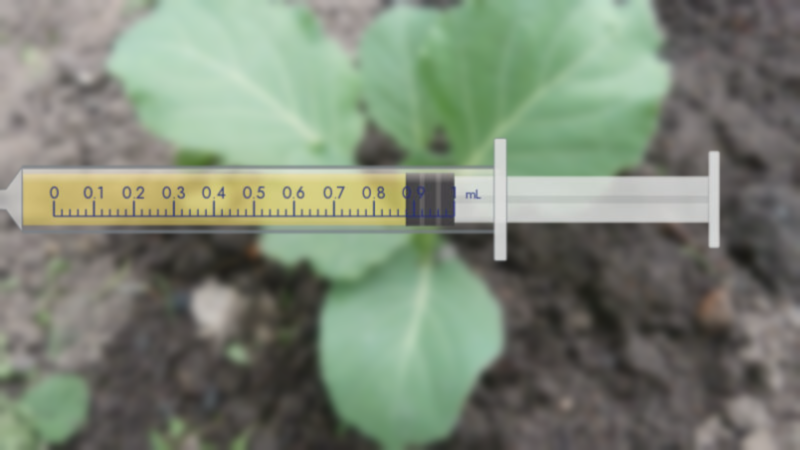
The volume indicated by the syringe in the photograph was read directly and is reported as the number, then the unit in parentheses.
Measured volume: 0.88 (mL)
